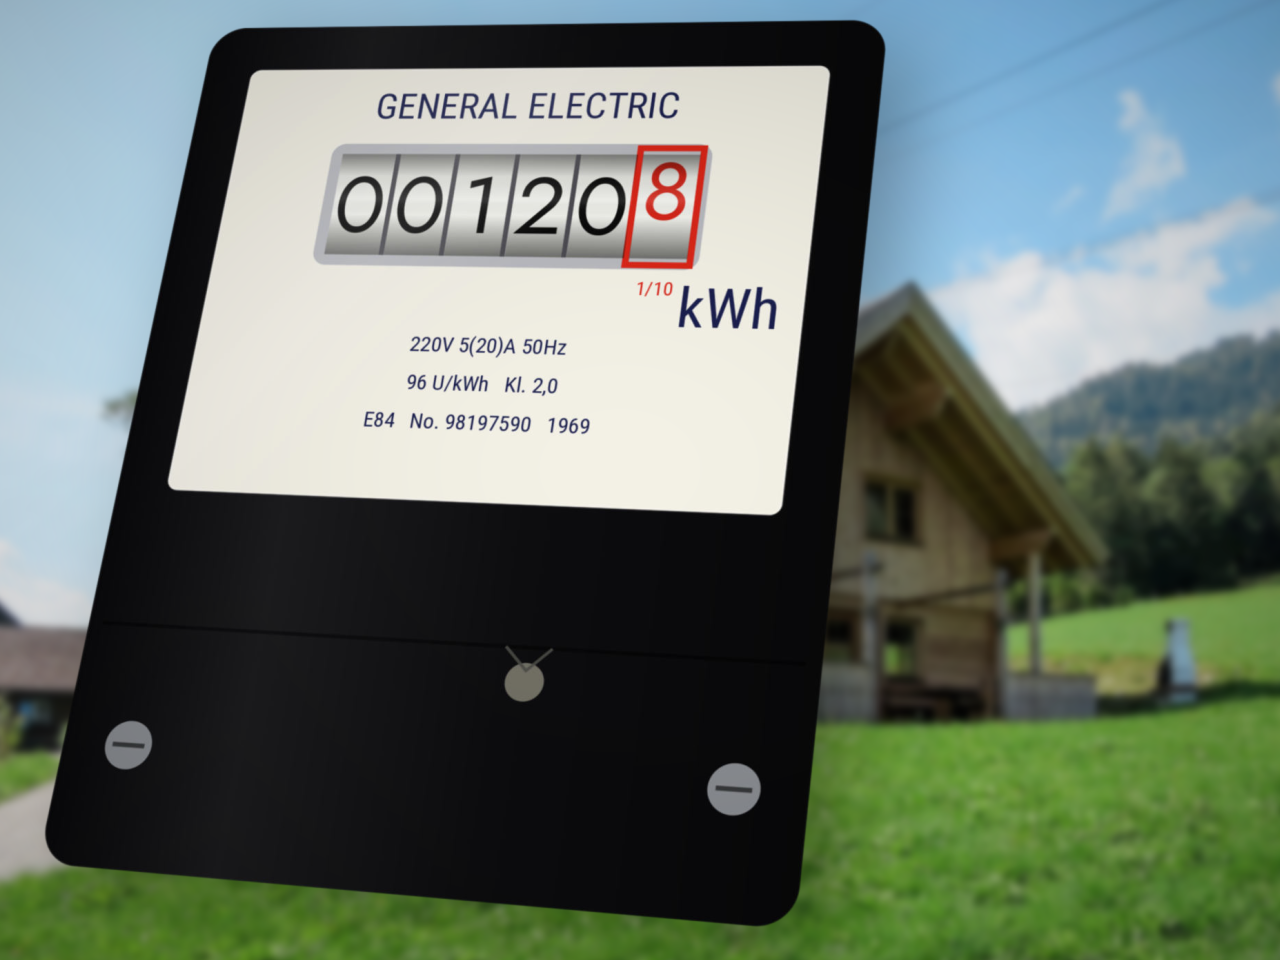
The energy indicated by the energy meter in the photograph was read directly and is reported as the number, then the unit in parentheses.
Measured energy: 120.8 (kWh)
